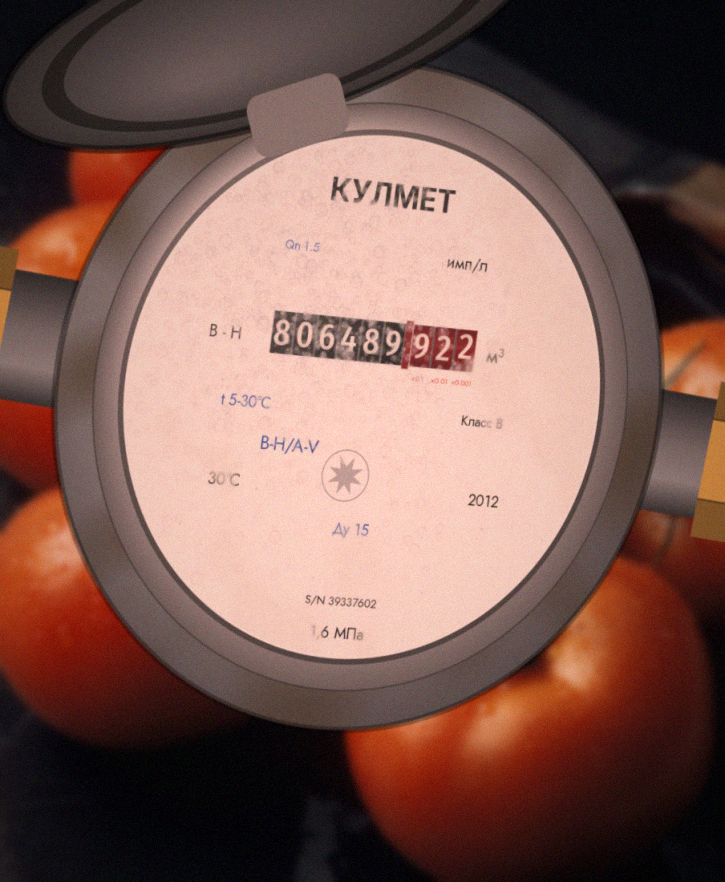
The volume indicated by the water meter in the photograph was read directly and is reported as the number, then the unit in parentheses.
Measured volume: 806489.922 (m³)
